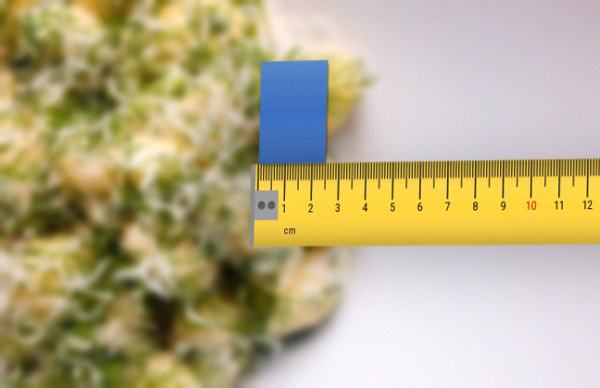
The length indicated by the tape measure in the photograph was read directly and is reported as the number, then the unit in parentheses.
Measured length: 2.5 (cm)
